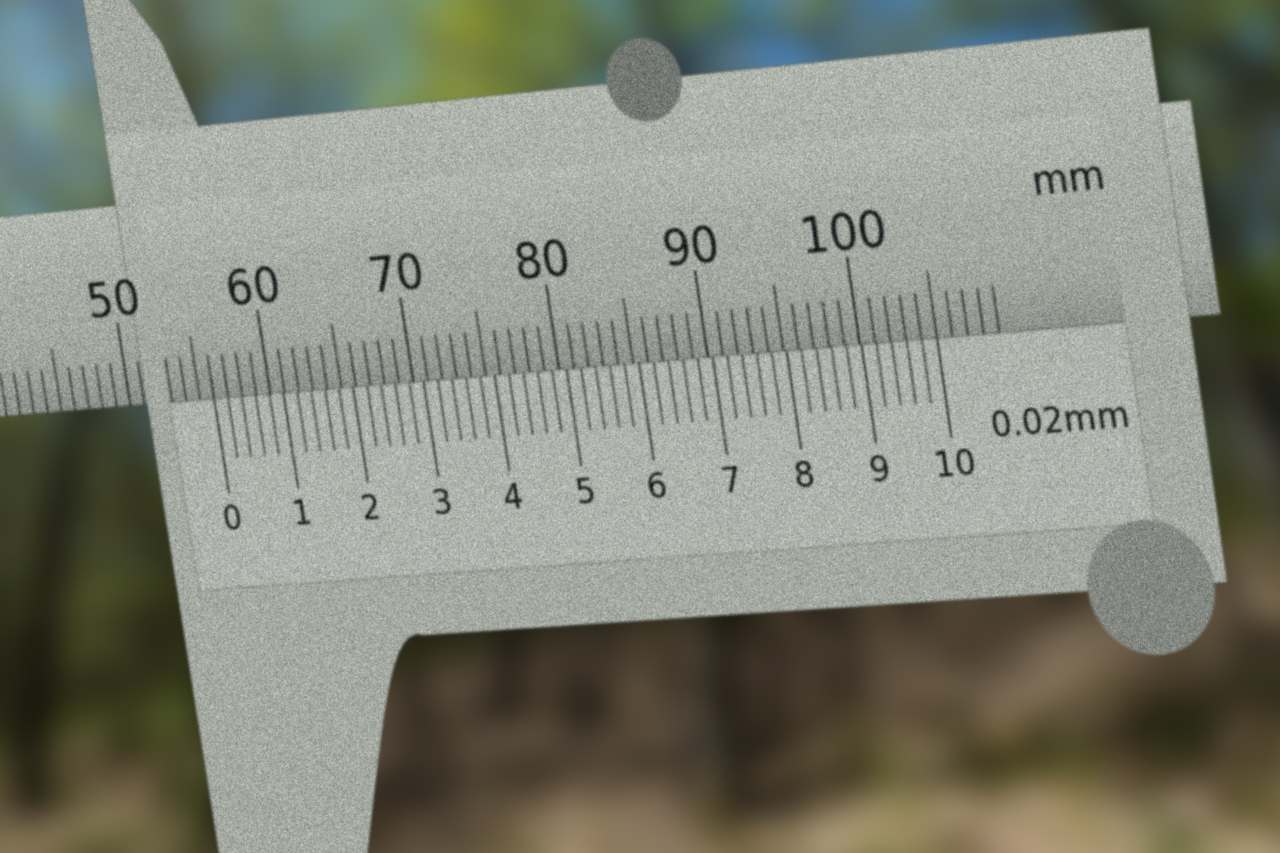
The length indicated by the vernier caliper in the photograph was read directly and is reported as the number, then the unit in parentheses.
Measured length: 56.0 (mm)
